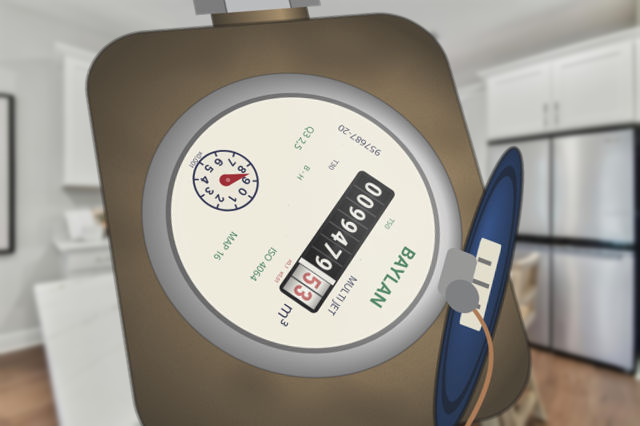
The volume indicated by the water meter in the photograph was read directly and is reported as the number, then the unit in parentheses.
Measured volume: 99479.538 (m³)
